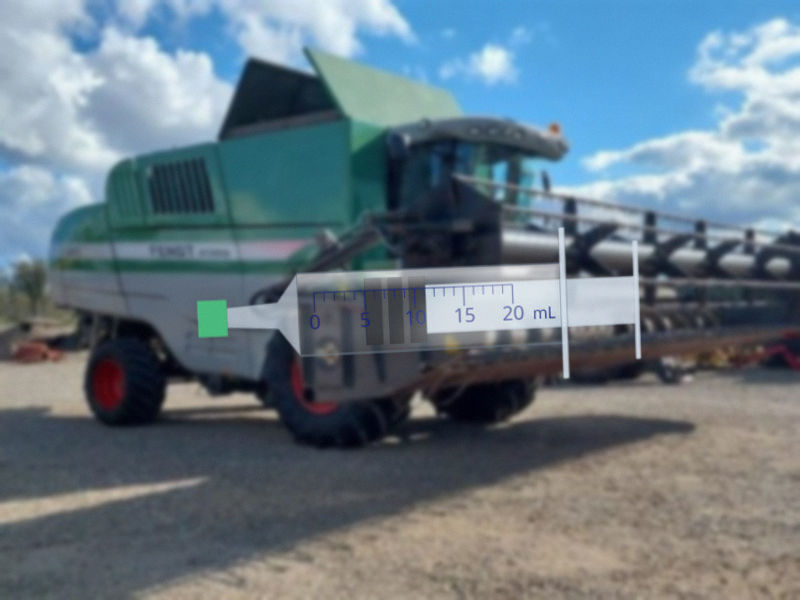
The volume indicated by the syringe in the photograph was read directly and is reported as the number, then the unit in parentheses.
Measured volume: 5 (mL)
